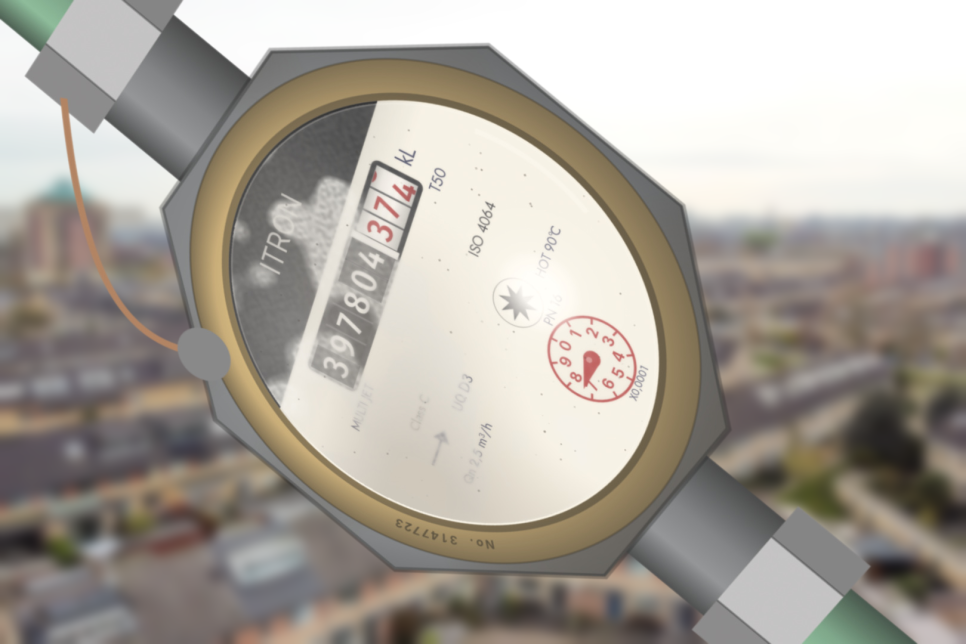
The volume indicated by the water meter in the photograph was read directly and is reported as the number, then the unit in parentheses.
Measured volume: 397804.3737 (kL)
